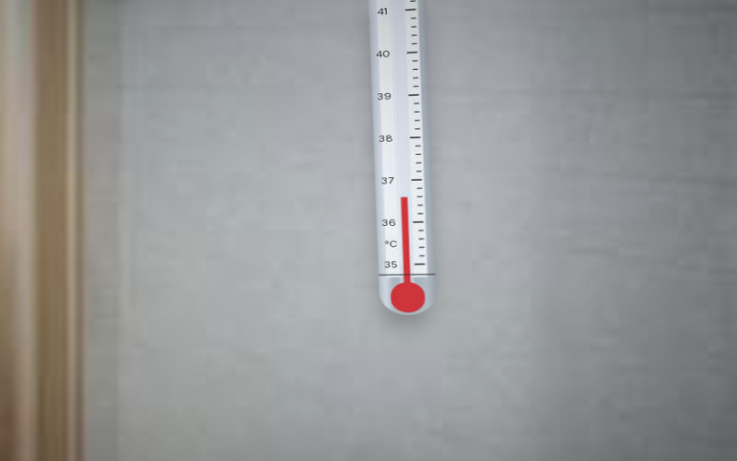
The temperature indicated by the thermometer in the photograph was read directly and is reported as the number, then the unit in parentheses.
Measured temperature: 36.6 (°C)
